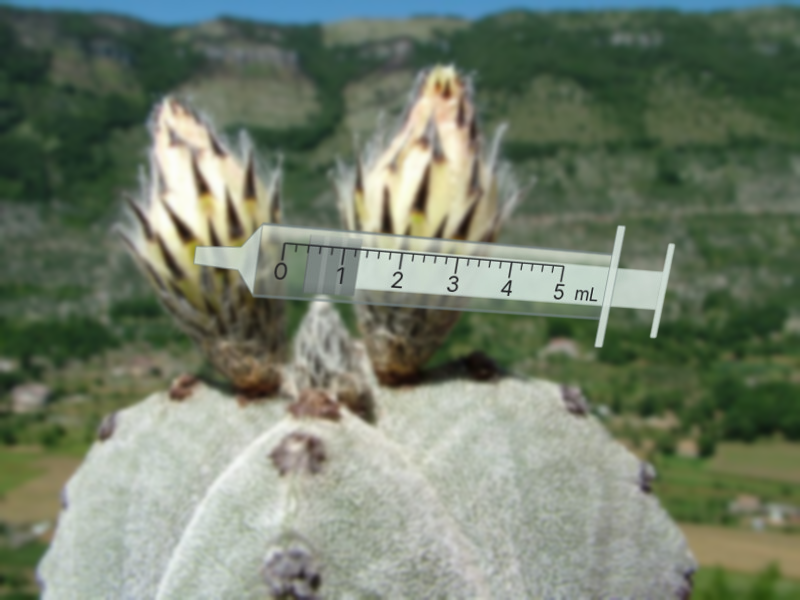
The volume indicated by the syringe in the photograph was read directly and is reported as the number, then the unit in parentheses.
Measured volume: 0.4 (mL)
